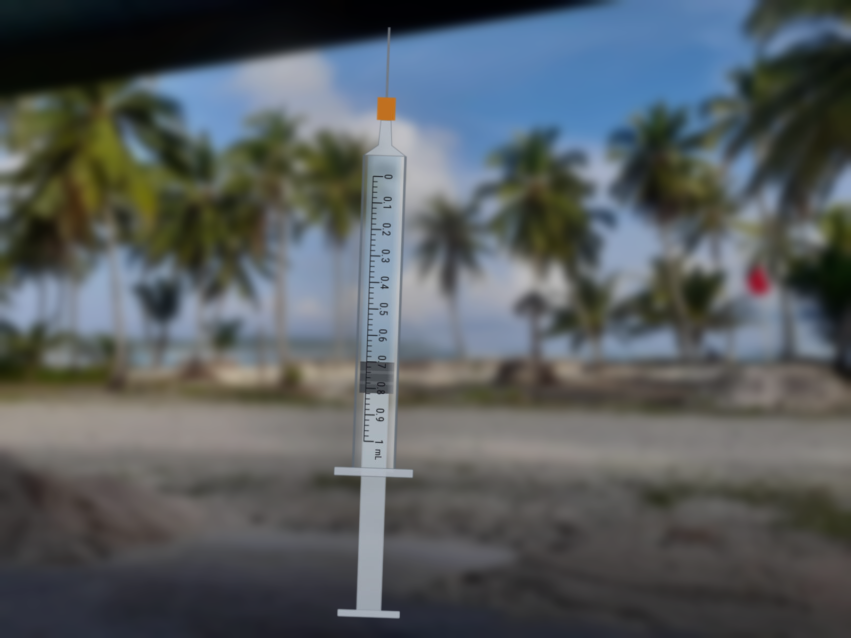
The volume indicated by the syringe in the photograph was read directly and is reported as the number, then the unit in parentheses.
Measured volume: 0.7 (mL)
